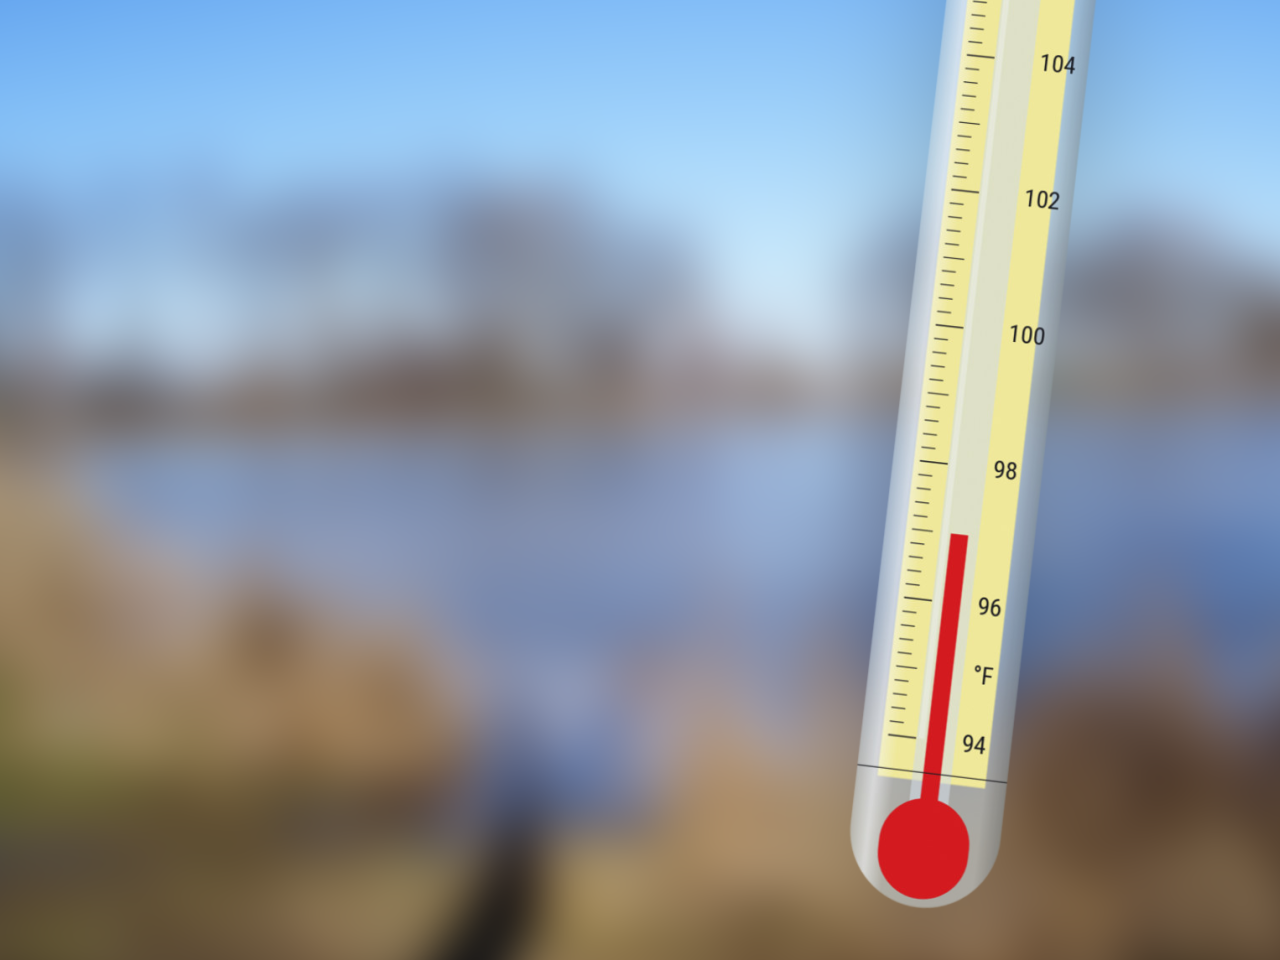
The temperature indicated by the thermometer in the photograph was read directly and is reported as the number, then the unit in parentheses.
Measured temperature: 97 (°F)
